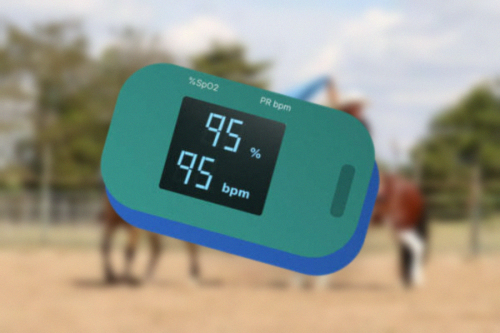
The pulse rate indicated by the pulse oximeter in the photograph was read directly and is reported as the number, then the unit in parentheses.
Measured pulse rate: 95 (bpm)
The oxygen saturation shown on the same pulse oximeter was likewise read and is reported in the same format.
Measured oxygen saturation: 95 (%)
